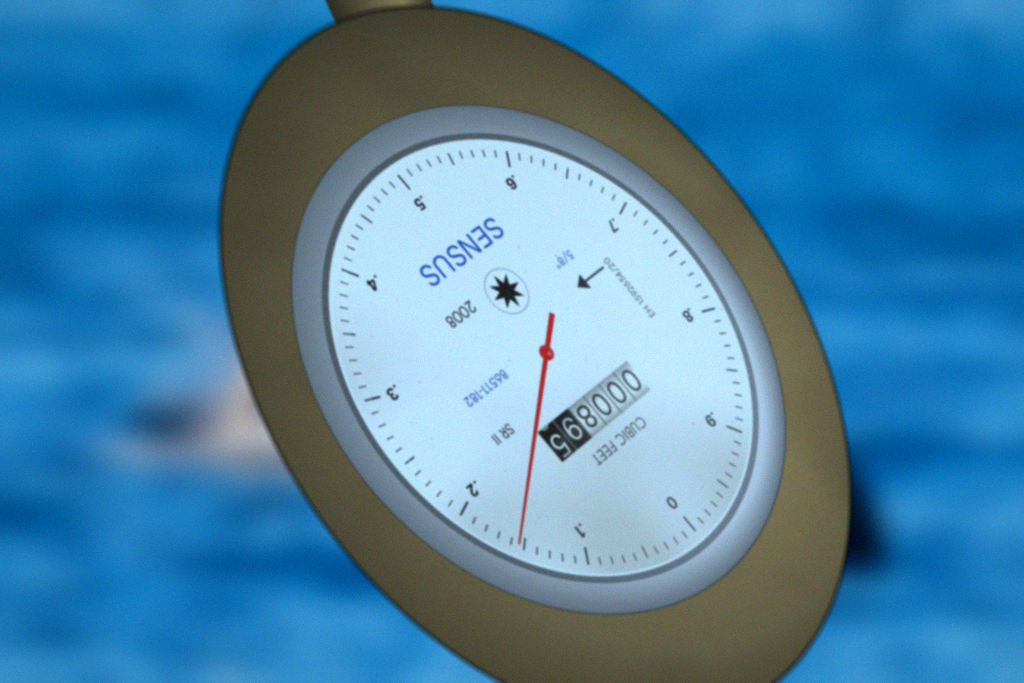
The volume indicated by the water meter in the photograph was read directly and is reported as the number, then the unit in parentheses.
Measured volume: 895.15 (ft³)
